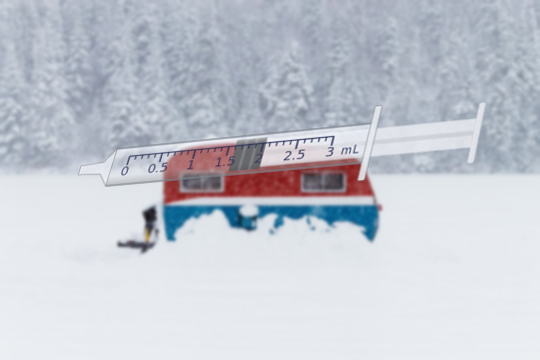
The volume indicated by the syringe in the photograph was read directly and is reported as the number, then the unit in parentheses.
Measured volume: 1.6 (mL)
